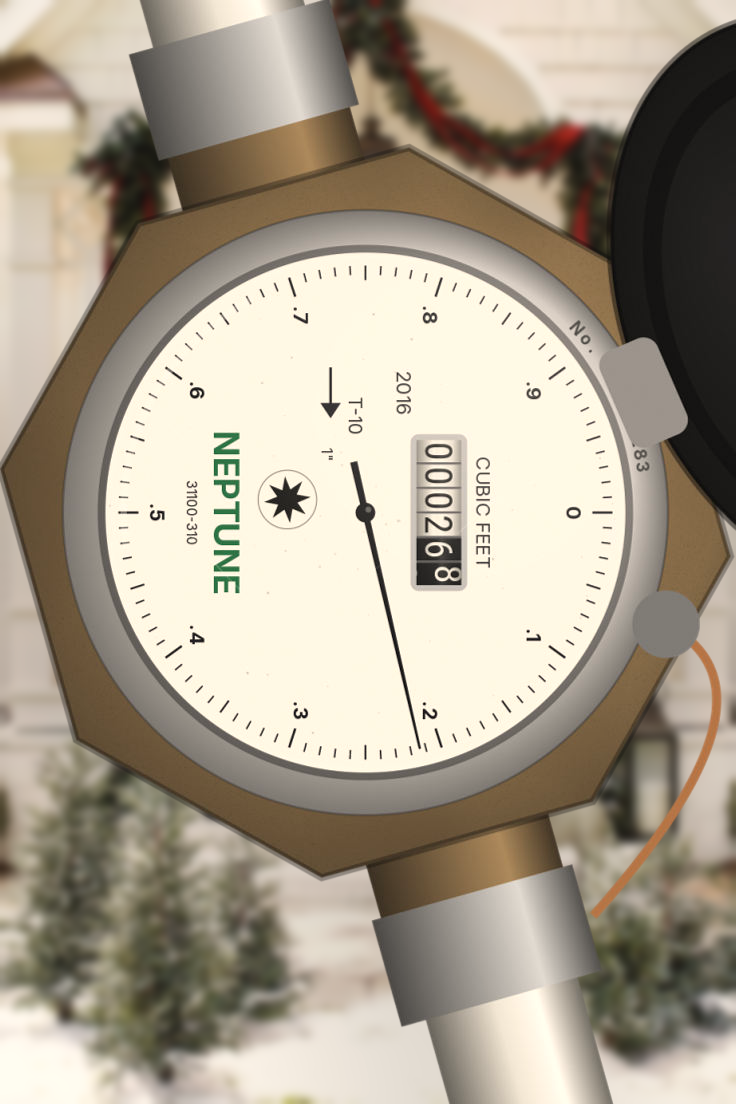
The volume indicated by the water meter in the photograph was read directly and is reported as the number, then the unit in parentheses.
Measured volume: 268.21 (ft³)
